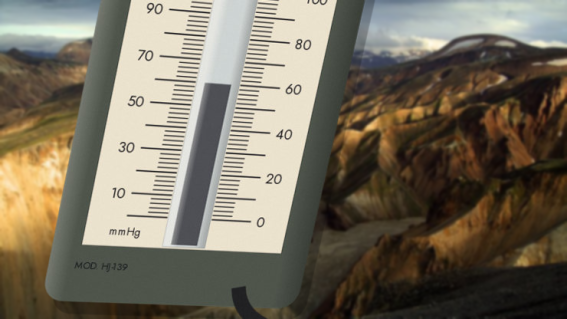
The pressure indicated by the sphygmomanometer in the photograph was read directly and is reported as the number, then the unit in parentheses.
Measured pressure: 60 (mmHg)
